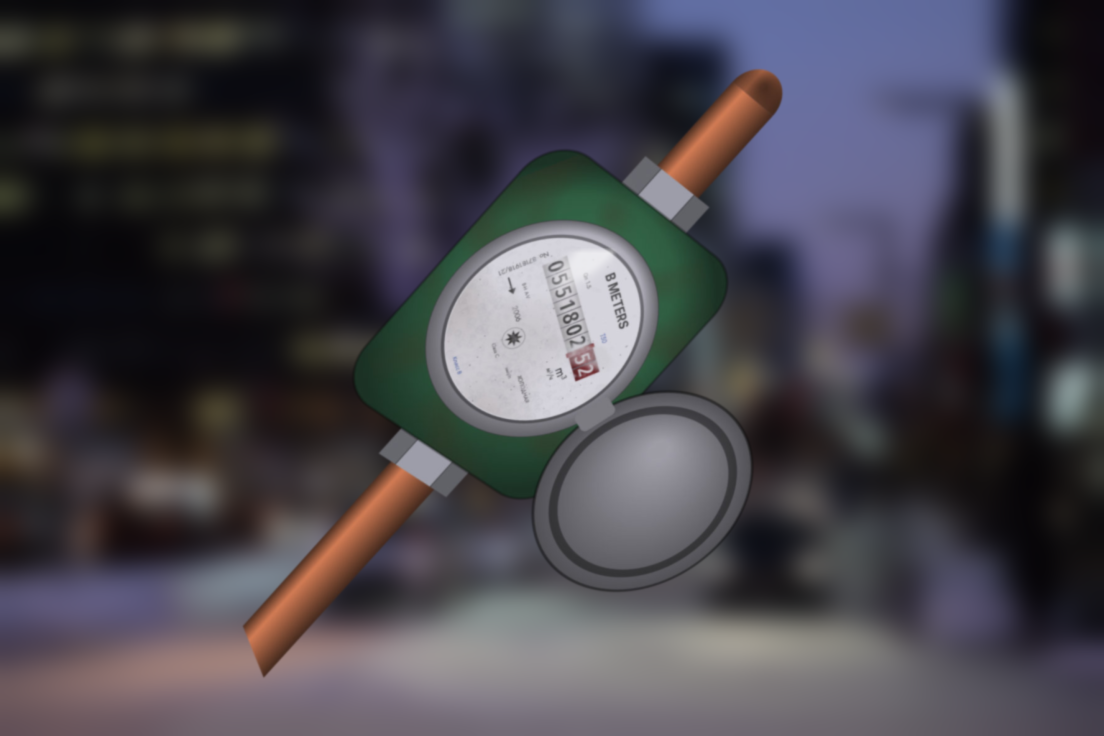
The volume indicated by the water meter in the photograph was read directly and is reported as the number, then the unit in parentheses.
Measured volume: 551802.52 (m³)
